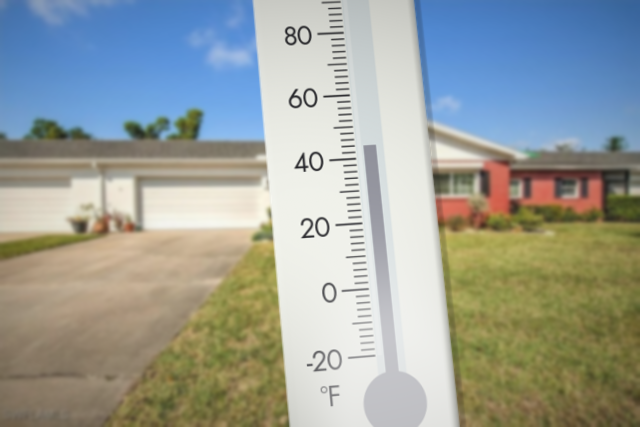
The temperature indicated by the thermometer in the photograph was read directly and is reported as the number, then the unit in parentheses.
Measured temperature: 44 (°F)
